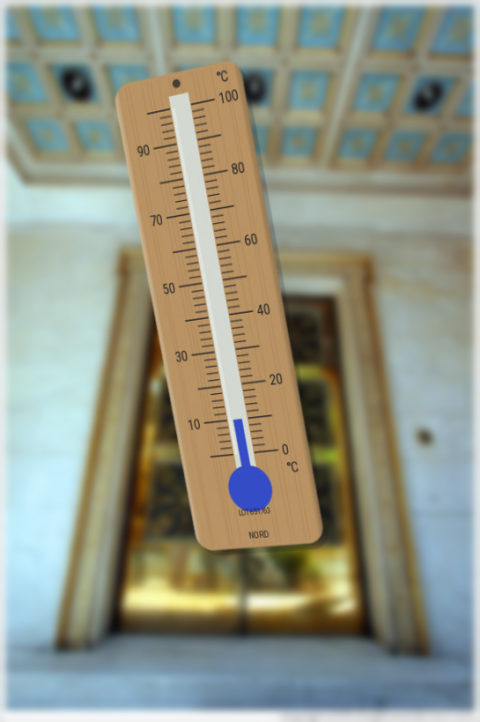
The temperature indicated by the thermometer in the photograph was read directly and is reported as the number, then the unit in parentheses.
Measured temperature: 10 (°C)
